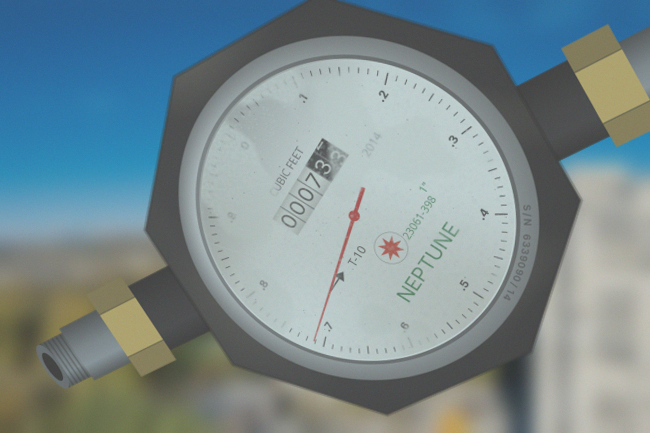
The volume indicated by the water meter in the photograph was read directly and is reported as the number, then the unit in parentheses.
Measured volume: 732.71 (ft³)
